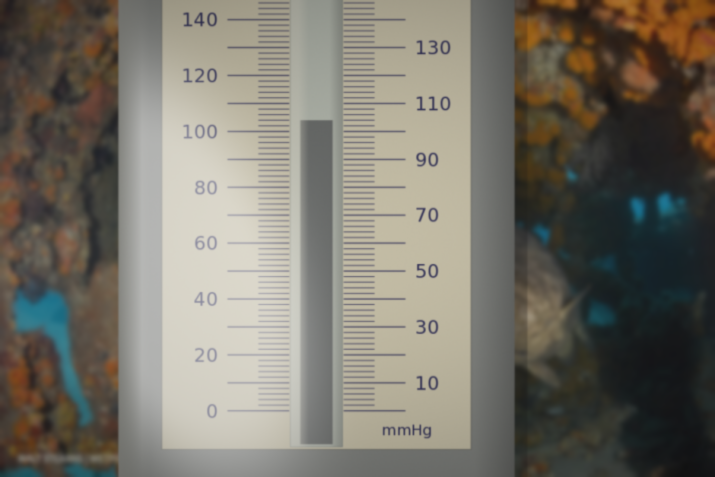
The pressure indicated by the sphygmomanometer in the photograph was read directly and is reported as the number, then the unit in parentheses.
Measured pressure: 104 (mmHg)
